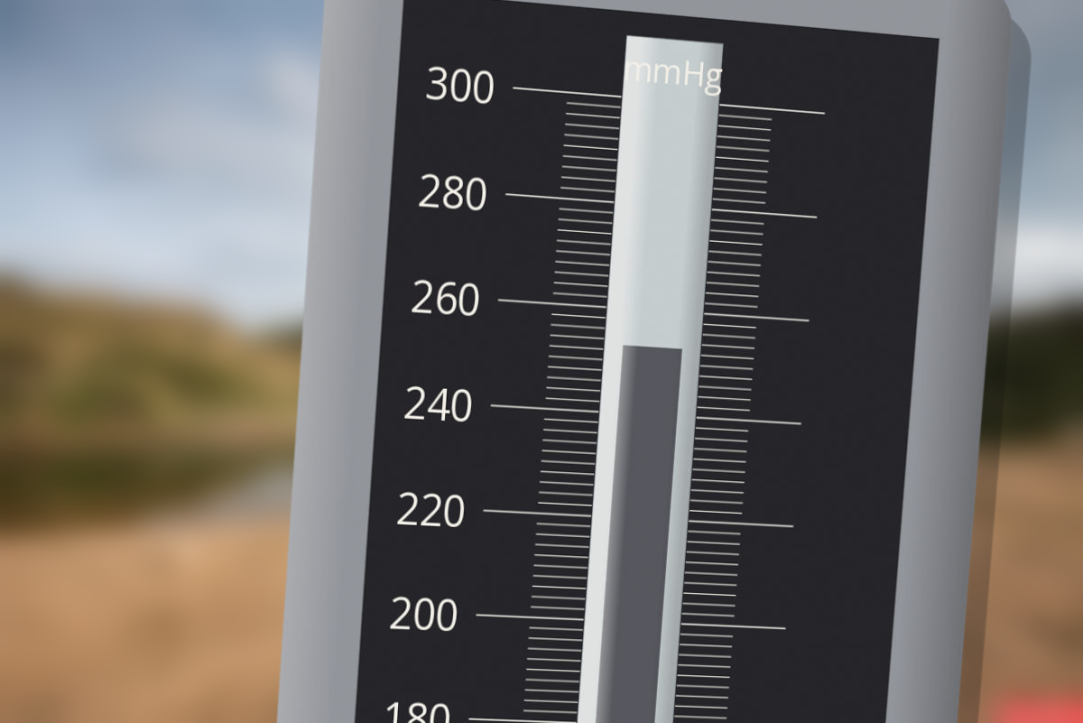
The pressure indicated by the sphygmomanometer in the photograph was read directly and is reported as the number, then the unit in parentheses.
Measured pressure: 253 (mmHg)
